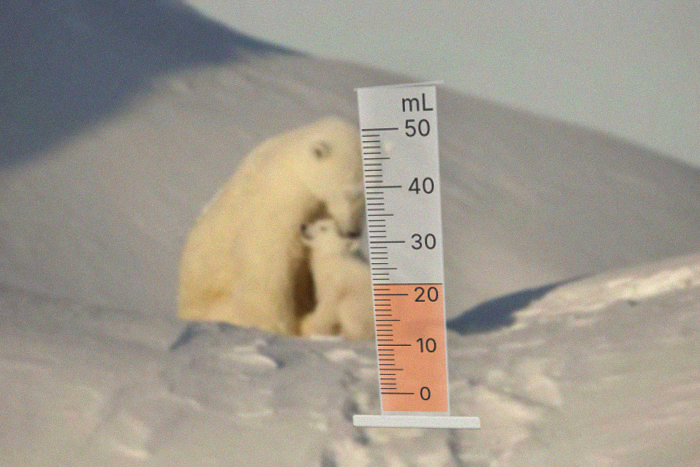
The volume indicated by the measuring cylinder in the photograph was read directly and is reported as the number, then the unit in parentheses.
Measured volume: 22 (mL)
